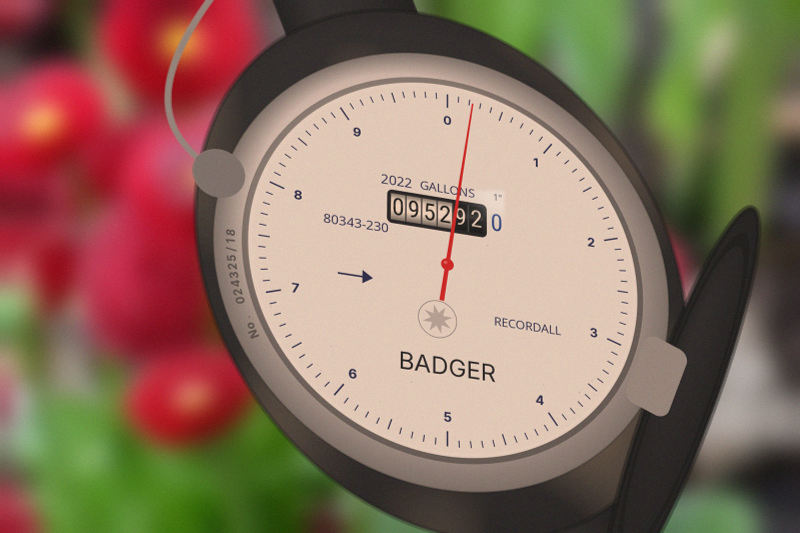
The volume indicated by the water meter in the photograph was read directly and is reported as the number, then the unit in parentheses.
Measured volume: 952920.2 (gal)
